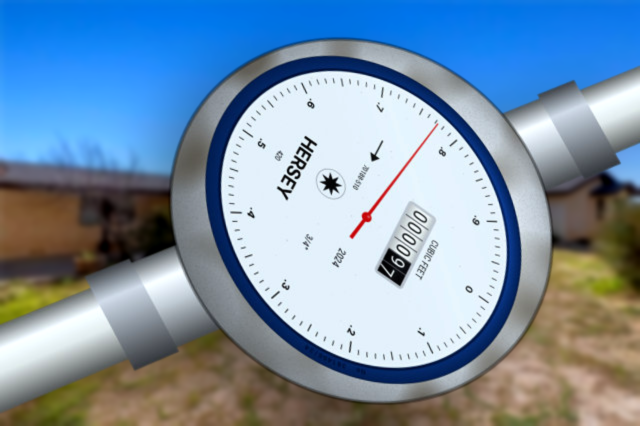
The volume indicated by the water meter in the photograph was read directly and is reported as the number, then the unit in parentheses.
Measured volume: 96.77 (ft³)
